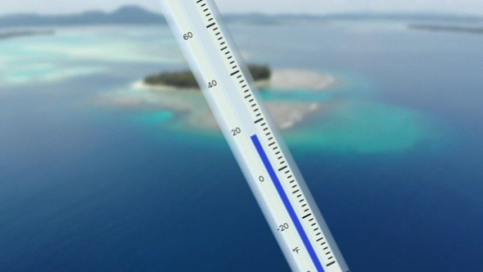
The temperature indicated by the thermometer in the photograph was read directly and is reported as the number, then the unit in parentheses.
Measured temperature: 16 (°F)
